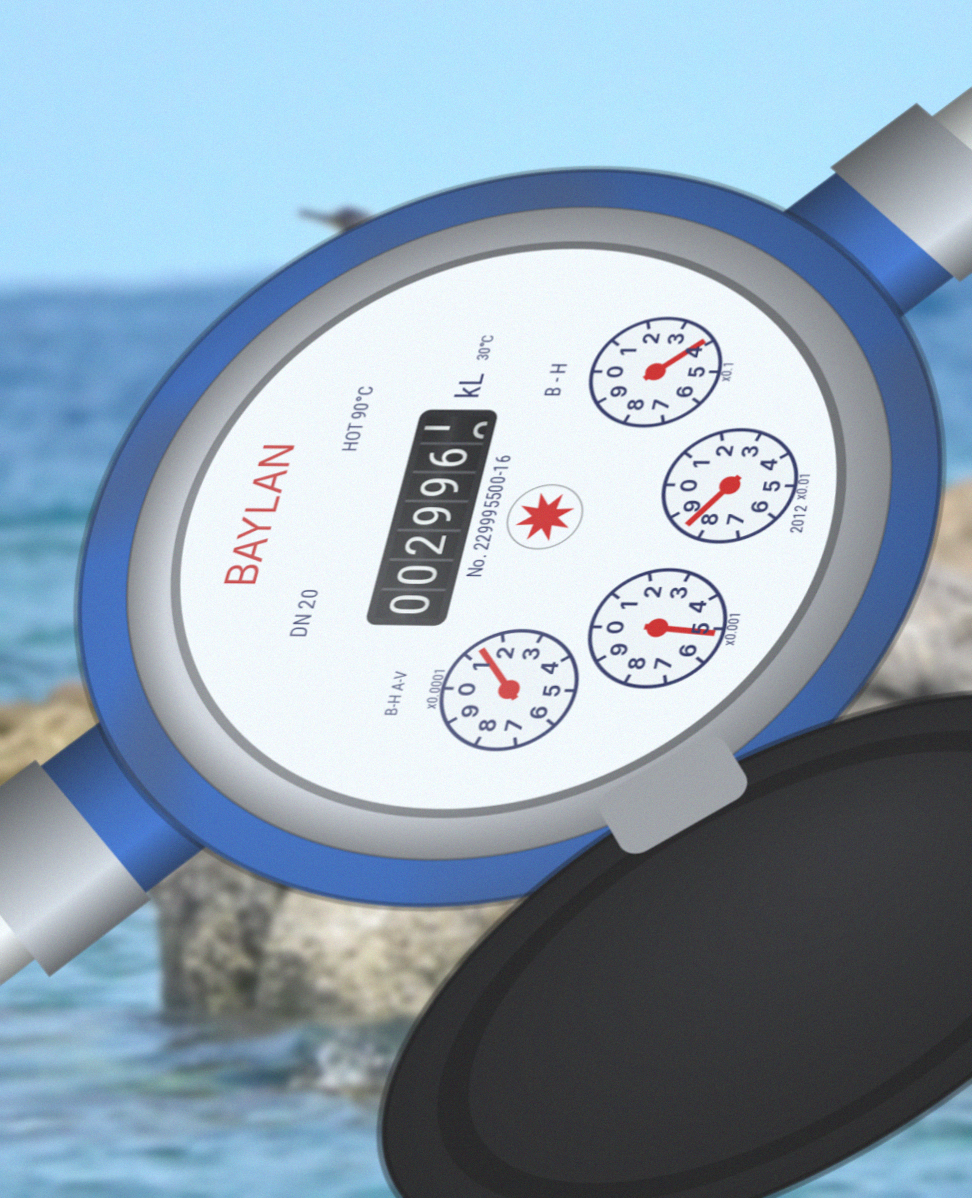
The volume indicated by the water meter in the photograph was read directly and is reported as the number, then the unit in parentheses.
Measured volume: 29961.3851 (kL)
